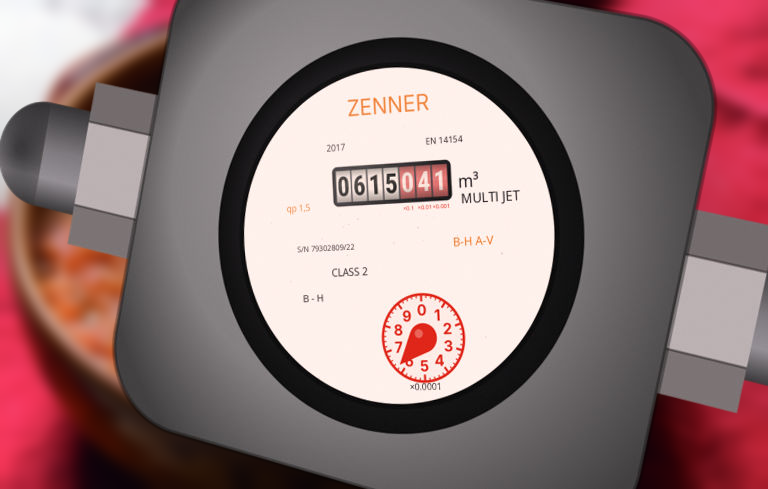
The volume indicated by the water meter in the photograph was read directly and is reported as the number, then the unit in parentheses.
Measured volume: 615.0416 (m³)
